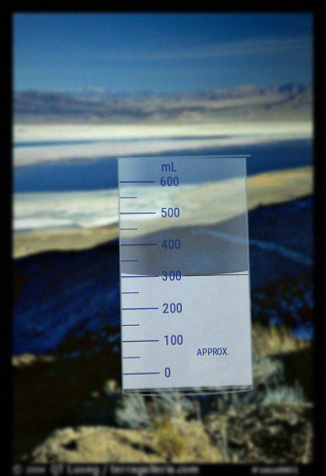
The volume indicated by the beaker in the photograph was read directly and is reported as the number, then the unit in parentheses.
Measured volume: 300 (mL)
